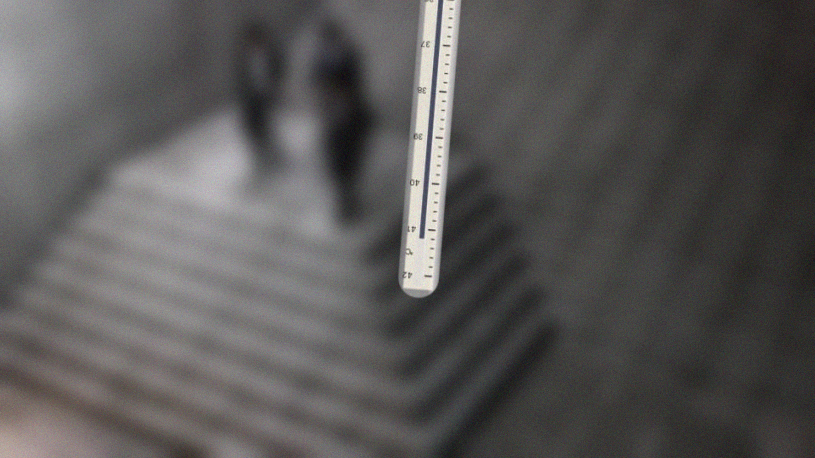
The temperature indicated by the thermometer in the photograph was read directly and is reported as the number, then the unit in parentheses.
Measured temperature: 41.2 (°C)
